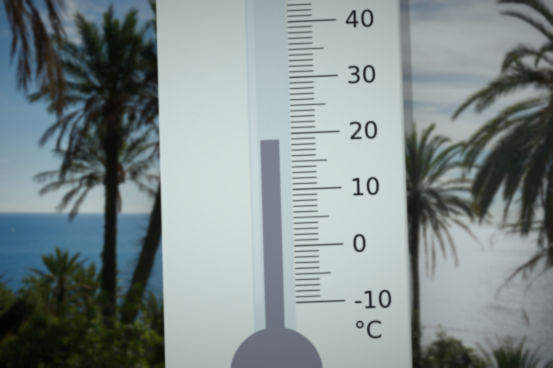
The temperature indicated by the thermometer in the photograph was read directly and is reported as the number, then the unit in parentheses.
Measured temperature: 19 (°C)
